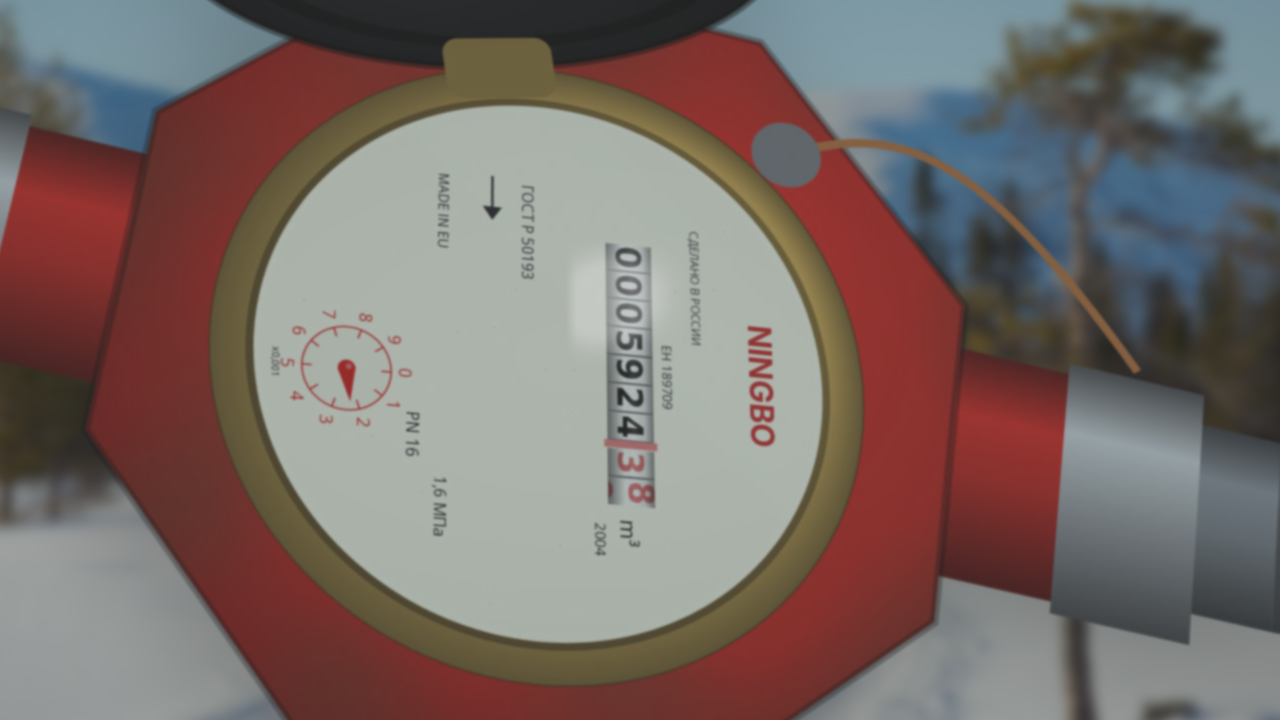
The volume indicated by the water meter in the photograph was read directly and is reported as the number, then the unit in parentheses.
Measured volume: 5924.382 (m³)
